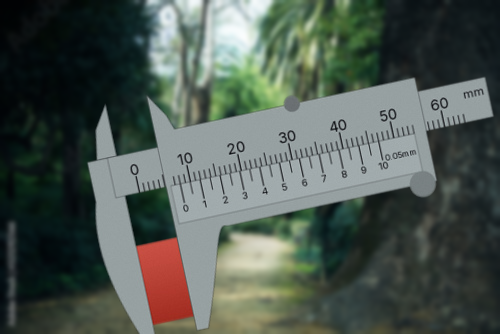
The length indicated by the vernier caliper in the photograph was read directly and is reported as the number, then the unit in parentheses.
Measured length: 8.0 (mm)
